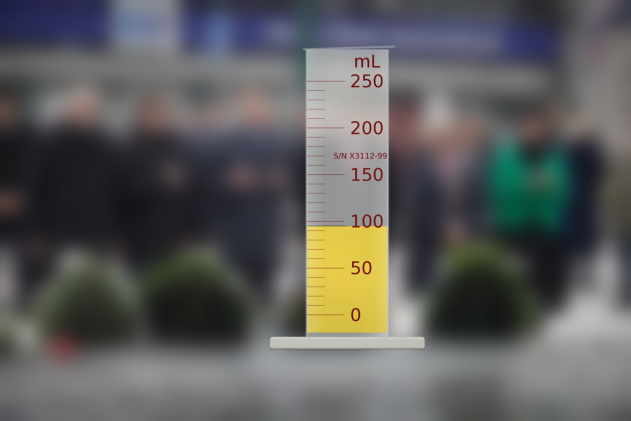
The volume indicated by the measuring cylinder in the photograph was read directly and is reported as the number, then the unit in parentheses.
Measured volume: 95 (mL)
